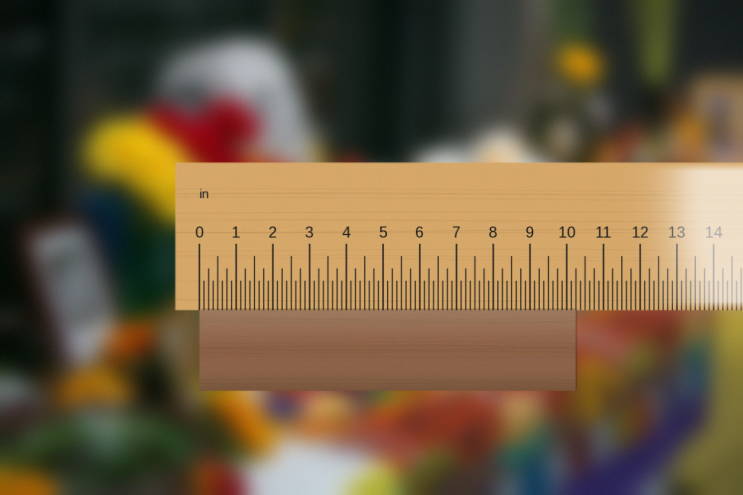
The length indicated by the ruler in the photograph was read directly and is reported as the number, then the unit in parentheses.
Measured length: 10.25 (in)
